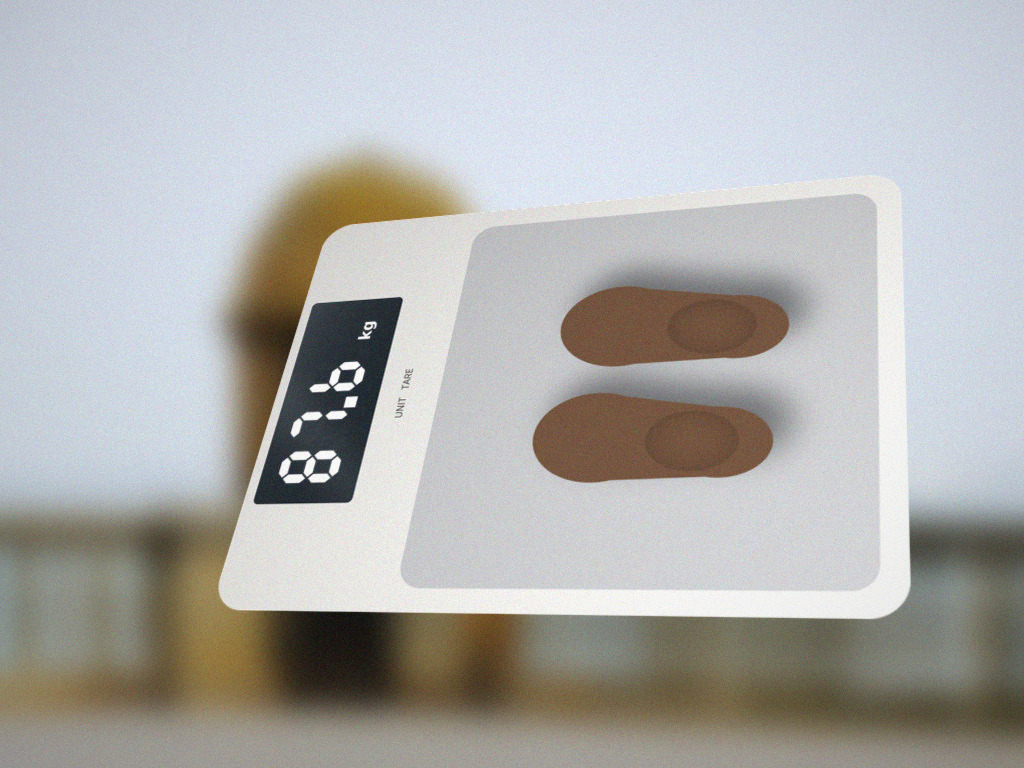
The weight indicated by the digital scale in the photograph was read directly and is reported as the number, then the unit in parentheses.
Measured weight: 87.6 (kg)
